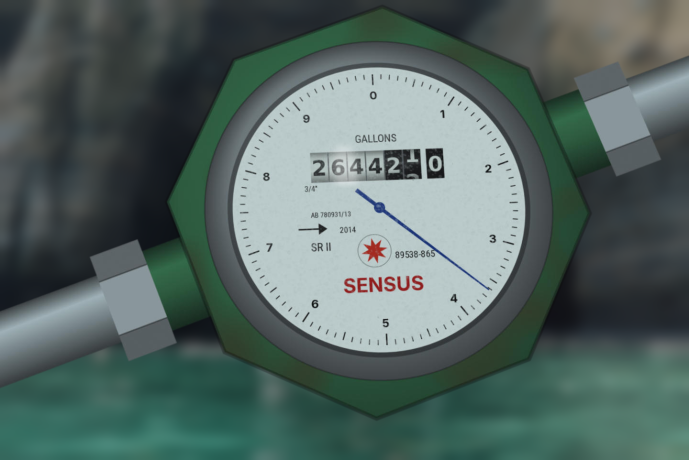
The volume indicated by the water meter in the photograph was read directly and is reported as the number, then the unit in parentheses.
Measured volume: 2644213.6 (gal)
